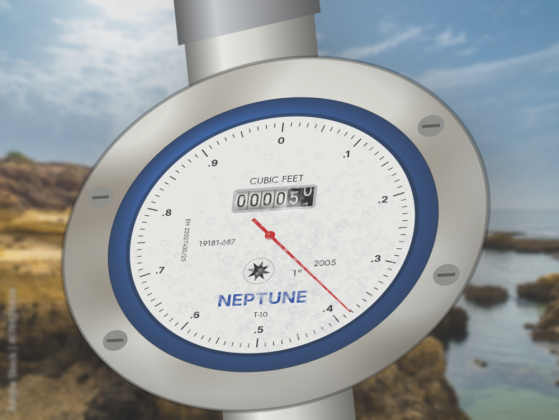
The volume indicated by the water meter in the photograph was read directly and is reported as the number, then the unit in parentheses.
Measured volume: 50.38 (ft³)
